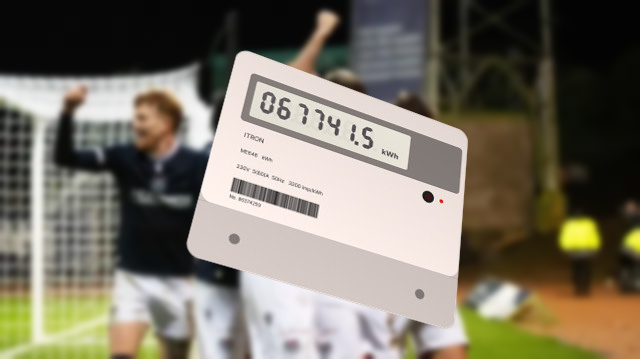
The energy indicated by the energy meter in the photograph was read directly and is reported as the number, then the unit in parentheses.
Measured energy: 67741.5 (kWh)
